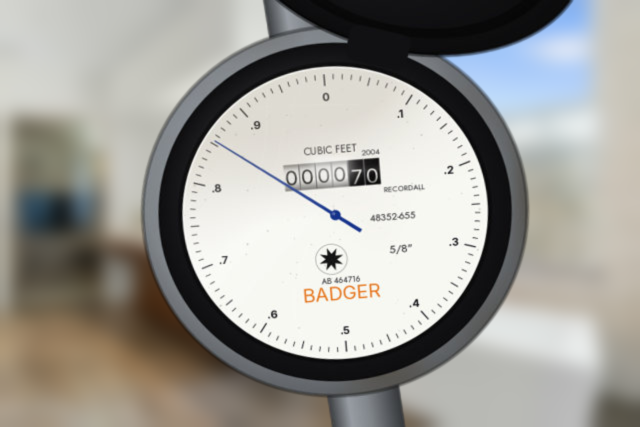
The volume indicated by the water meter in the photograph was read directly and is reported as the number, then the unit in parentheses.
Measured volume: 69.85 (ft³)
